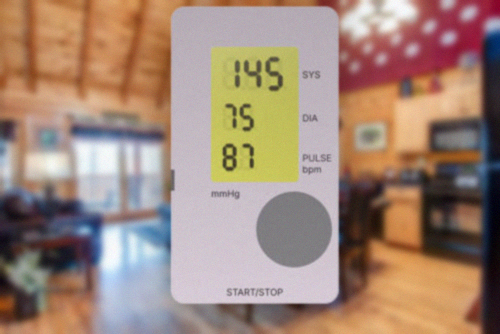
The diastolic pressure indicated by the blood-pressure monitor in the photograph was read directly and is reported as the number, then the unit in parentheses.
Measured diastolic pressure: 75 (mmHg)
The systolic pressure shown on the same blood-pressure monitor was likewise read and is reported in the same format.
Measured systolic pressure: 145 (mmHg)
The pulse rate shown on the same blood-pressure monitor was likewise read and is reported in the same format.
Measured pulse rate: 87 (bpm)
